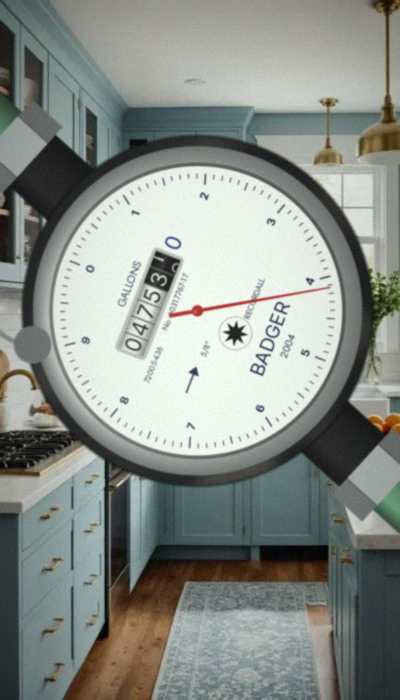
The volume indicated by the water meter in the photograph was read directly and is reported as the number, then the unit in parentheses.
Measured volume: 475314.1 (gal)
